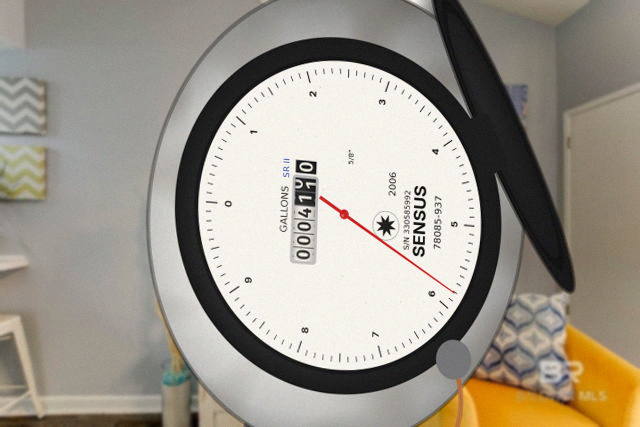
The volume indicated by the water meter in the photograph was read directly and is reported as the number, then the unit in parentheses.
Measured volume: 4105.8 (gal)
